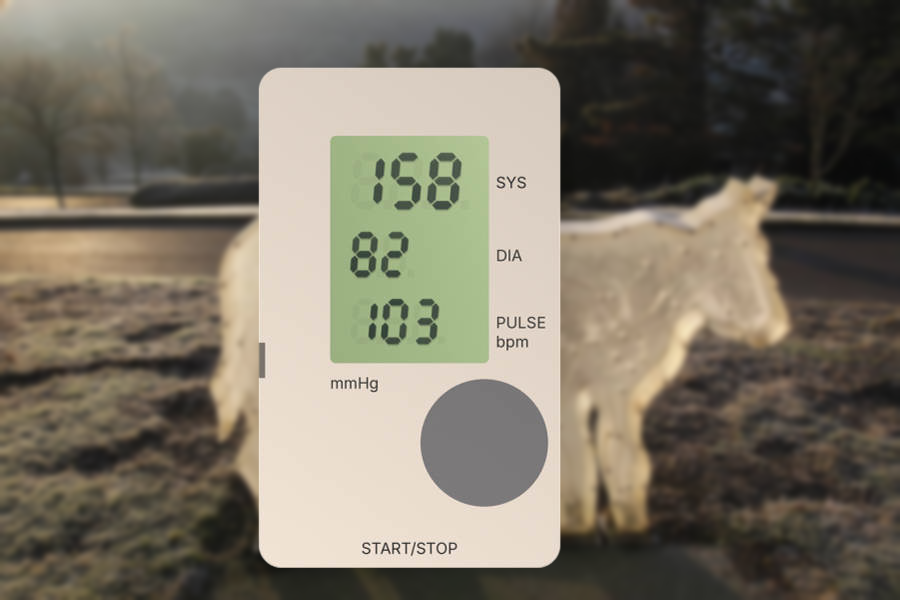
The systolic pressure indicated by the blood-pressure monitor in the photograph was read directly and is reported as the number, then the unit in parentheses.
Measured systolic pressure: 158 (mmHg)
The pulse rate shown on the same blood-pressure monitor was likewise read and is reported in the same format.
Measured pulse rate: 103 (bpm)
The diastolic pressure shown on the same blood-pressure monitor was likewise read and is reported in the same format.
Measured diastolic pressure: 82 (mmHg)
